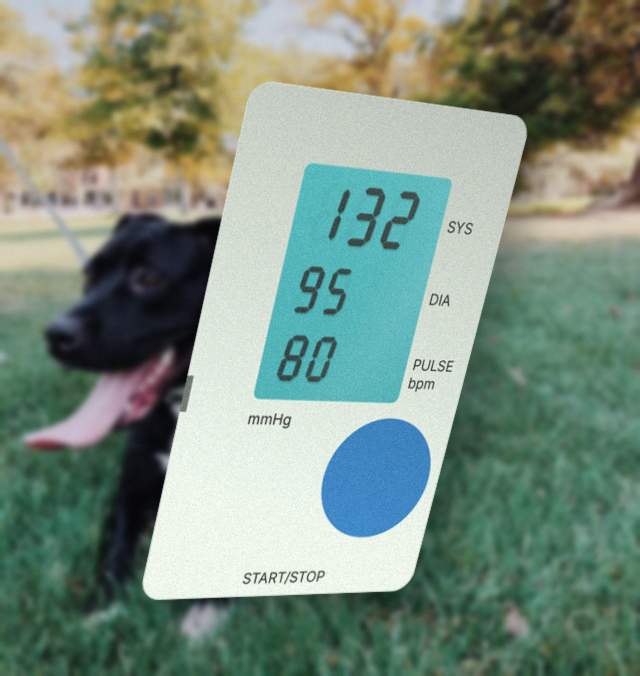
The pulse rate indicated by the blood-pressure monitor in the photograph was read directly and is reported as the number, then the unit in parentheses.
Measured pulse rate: 80 (bpm)
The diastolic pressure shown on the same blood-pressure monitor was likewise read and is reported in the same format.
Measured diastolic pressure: 95 (mmHg)
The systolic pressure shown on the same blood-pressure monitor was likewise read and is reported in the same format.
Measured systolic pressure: 132 (mmHg)
